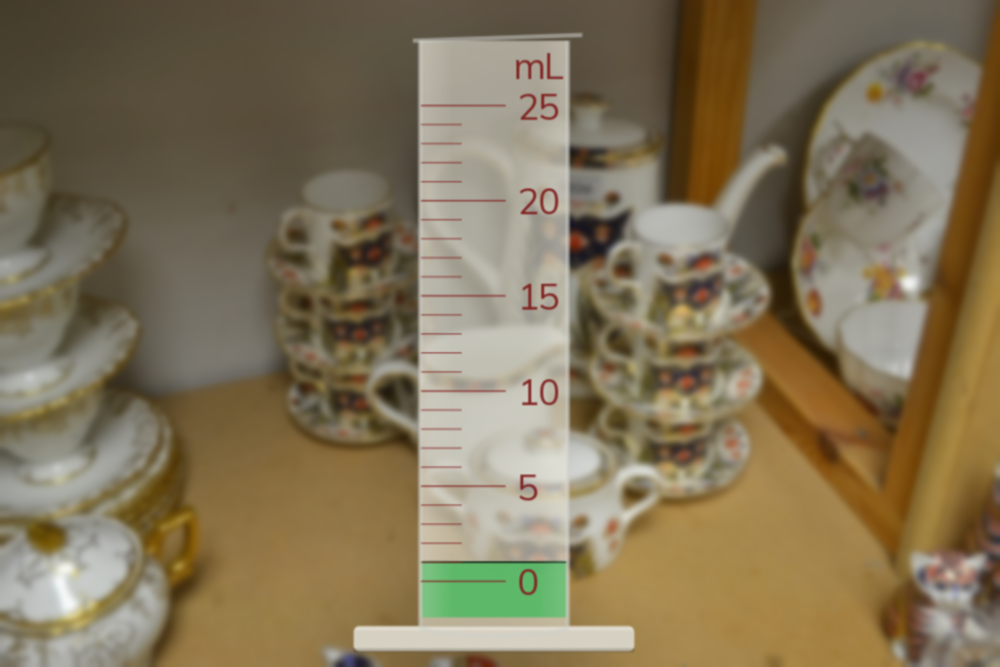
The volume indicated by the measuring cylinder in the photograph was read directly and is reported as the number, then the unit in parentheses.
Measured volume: 1 (mL)
